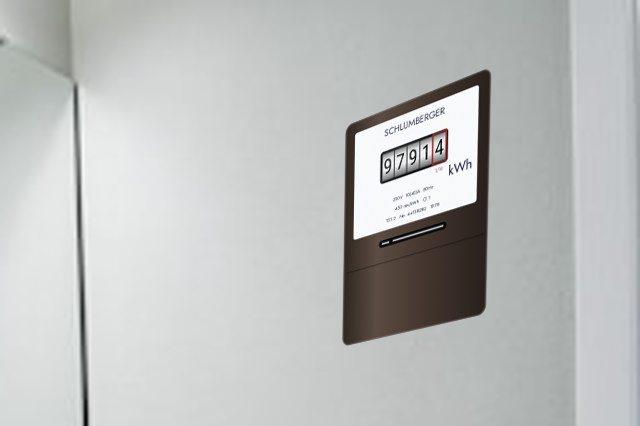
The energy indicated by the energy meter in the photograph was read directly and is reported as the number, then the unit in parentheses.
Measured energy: 9791.4 (kWh)
